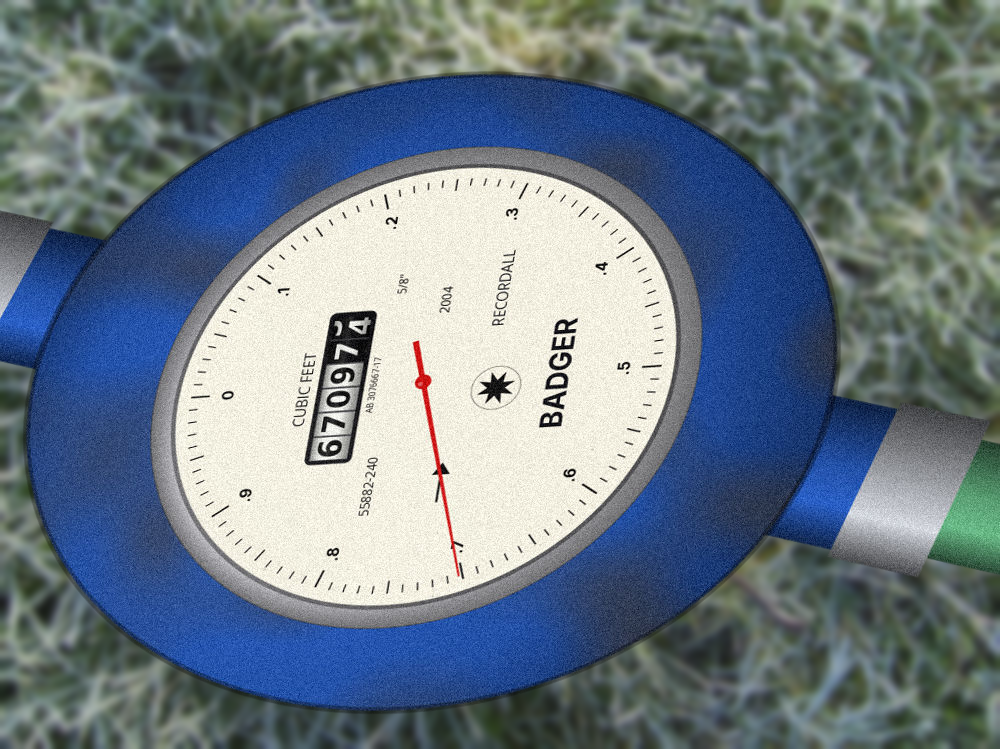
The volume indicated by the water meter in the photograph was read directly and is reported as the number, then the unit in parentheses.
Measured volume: 670973.70 (ft³)
